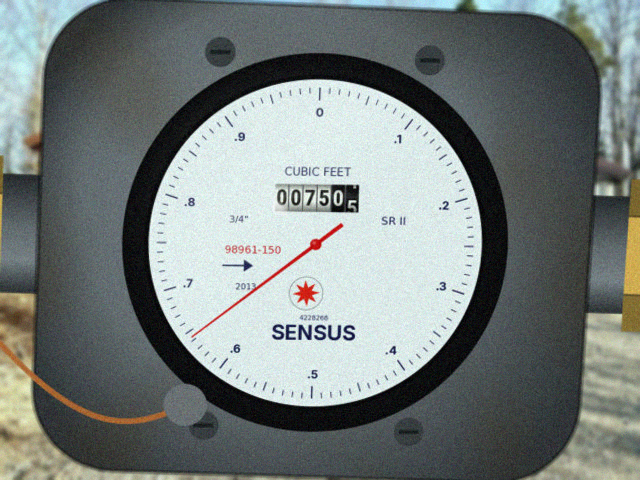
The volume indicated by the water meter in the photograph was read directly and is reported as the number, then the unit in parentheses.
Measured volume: 7504.64 (ft³)
